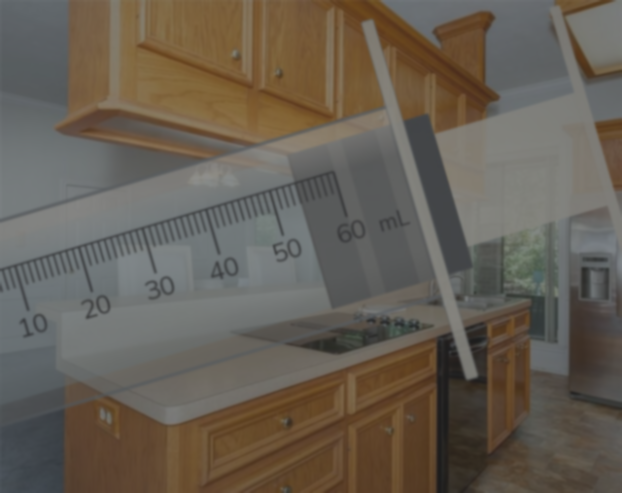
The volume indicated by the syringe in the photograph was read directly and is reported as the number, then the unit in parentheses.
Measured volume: 54 (mL)
